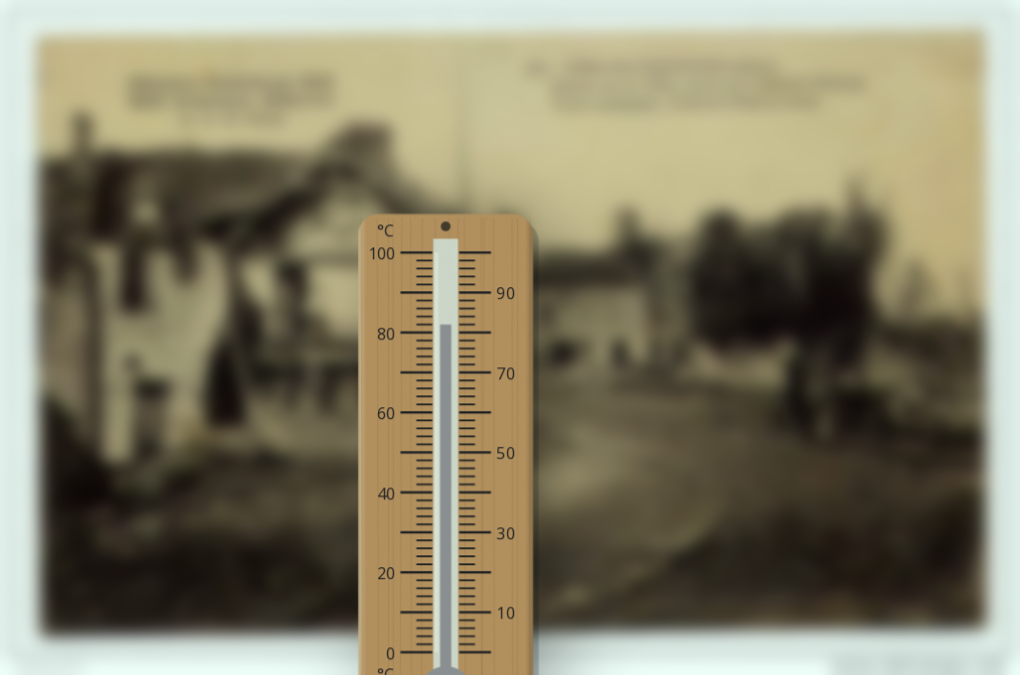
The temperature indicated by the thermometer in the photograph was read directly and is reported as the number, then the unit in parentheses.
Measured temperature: 82 (°C)
